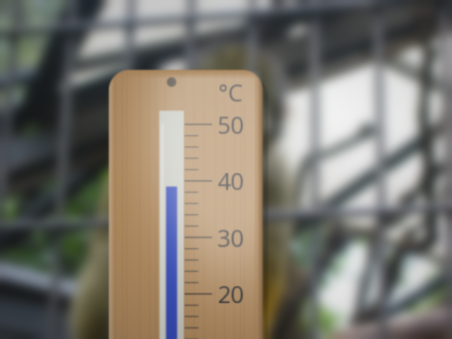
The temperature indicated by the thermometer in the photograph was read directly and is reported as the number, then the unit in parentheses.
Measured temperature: 39 (°C)
